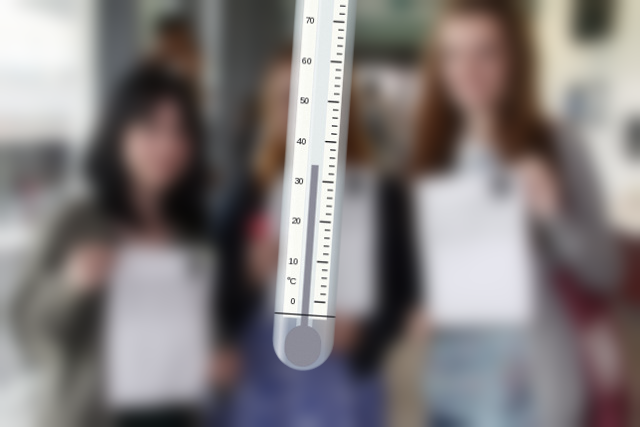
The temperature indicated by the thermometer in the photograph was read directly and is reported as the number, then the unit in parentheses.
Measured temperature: 34 (°C)
